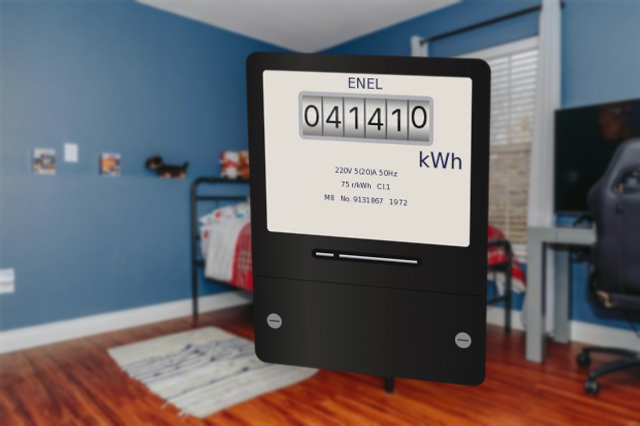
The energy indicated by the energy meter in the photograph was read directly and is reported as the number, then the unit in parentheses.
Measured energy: 41410 (kWh)
